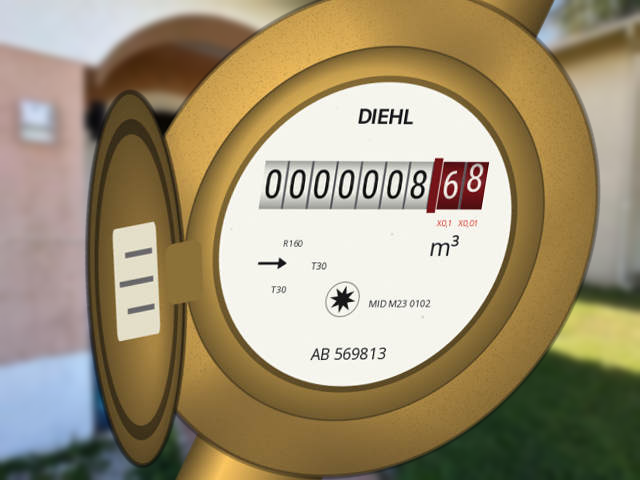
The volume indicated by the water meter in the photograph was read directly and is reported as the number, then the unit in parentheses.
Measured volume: 8.68 (m³)
